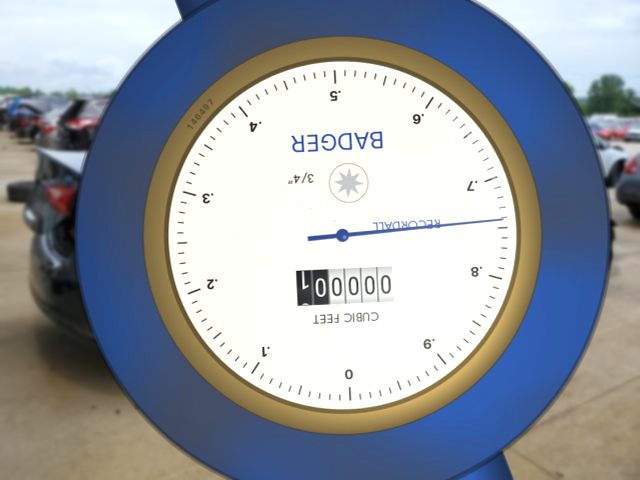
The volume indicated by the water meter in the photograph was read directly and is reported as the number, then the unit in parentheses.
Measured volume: 0.74 (ft³)
